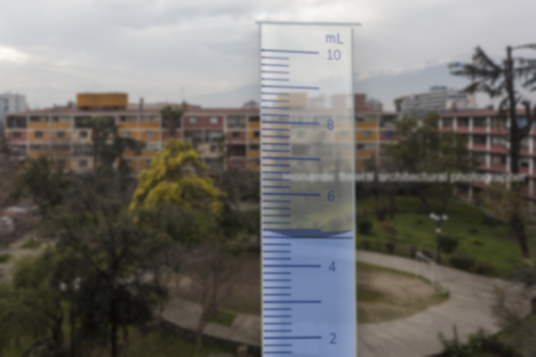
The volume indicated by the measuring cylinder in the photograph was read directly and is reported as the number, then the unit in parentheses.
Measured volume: 4.8 (mL)
